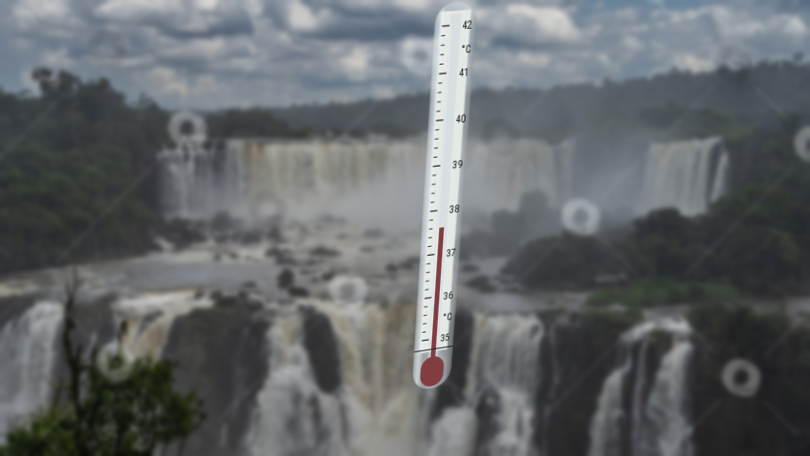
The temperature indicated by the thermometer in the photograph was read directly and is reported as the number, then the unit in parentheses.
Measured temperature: 37.6 (°C)
